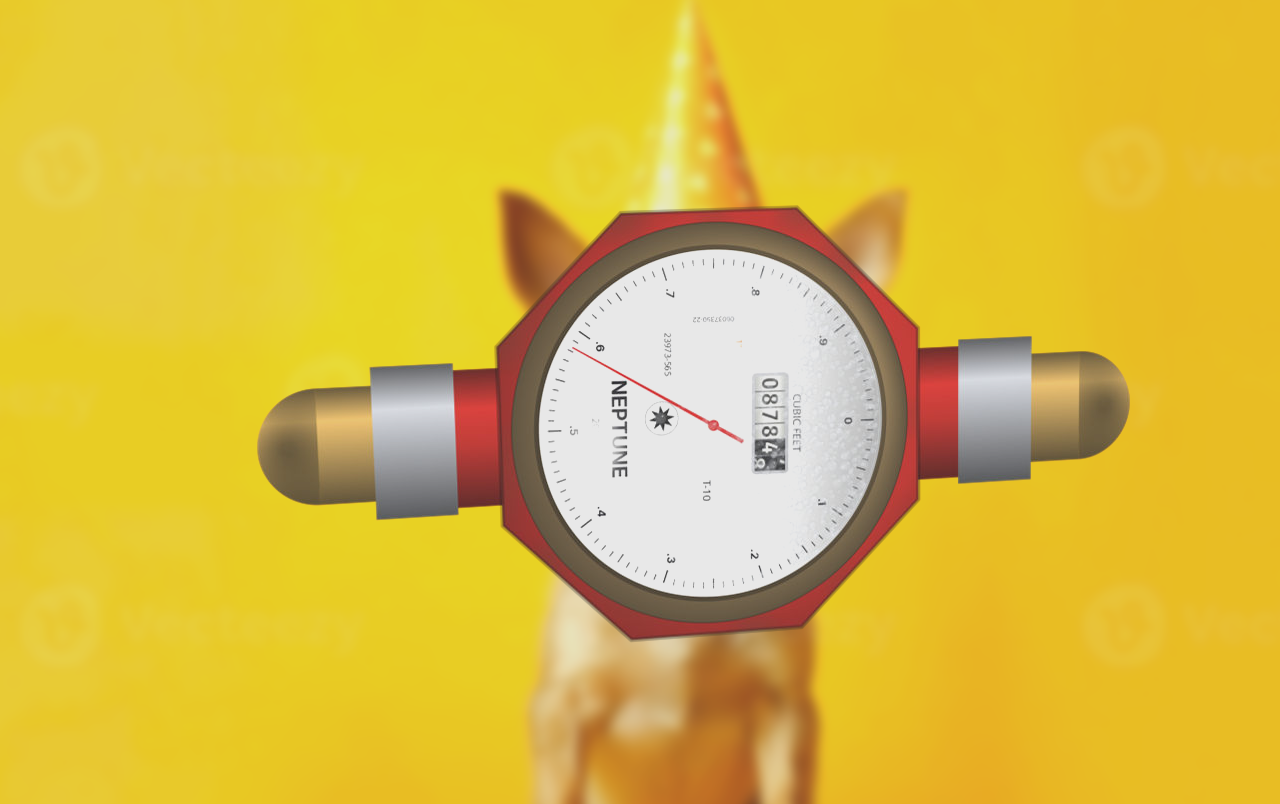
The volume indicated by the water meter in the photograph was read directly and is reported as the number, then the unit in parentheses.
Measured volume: 87847.58 (ft³)
